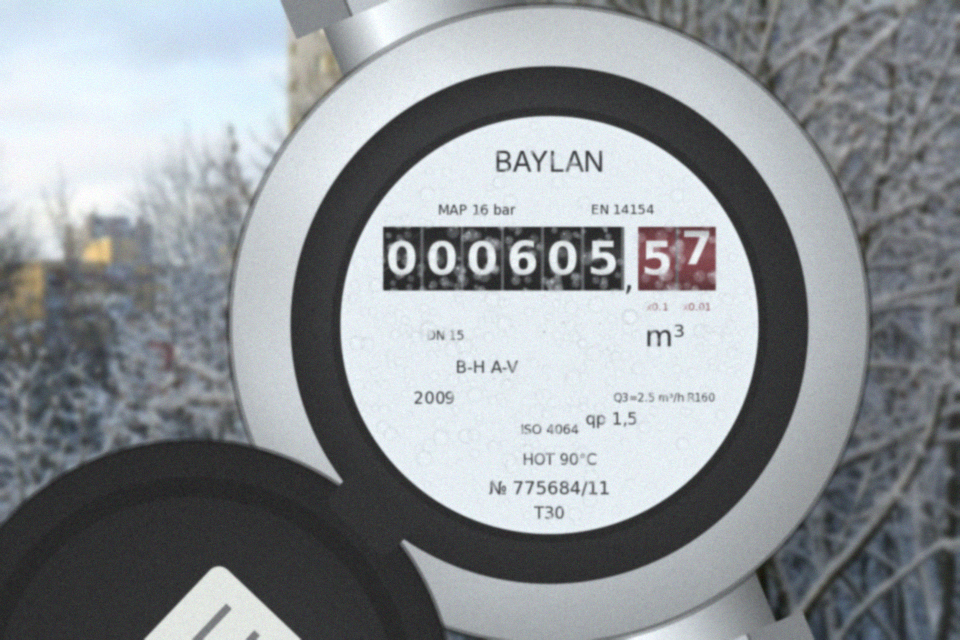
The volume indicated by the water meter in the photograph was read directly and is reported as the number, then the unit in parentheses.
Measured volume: 605.57 (m³)
